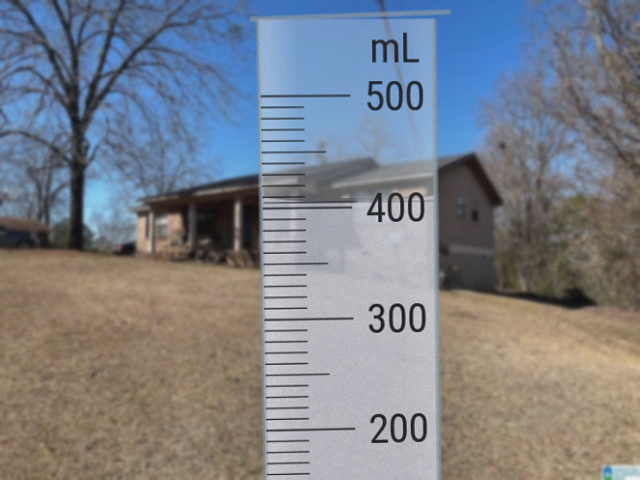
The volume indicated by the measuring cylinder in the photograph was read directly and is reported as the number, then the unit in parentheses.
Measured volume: 405 (mL)
